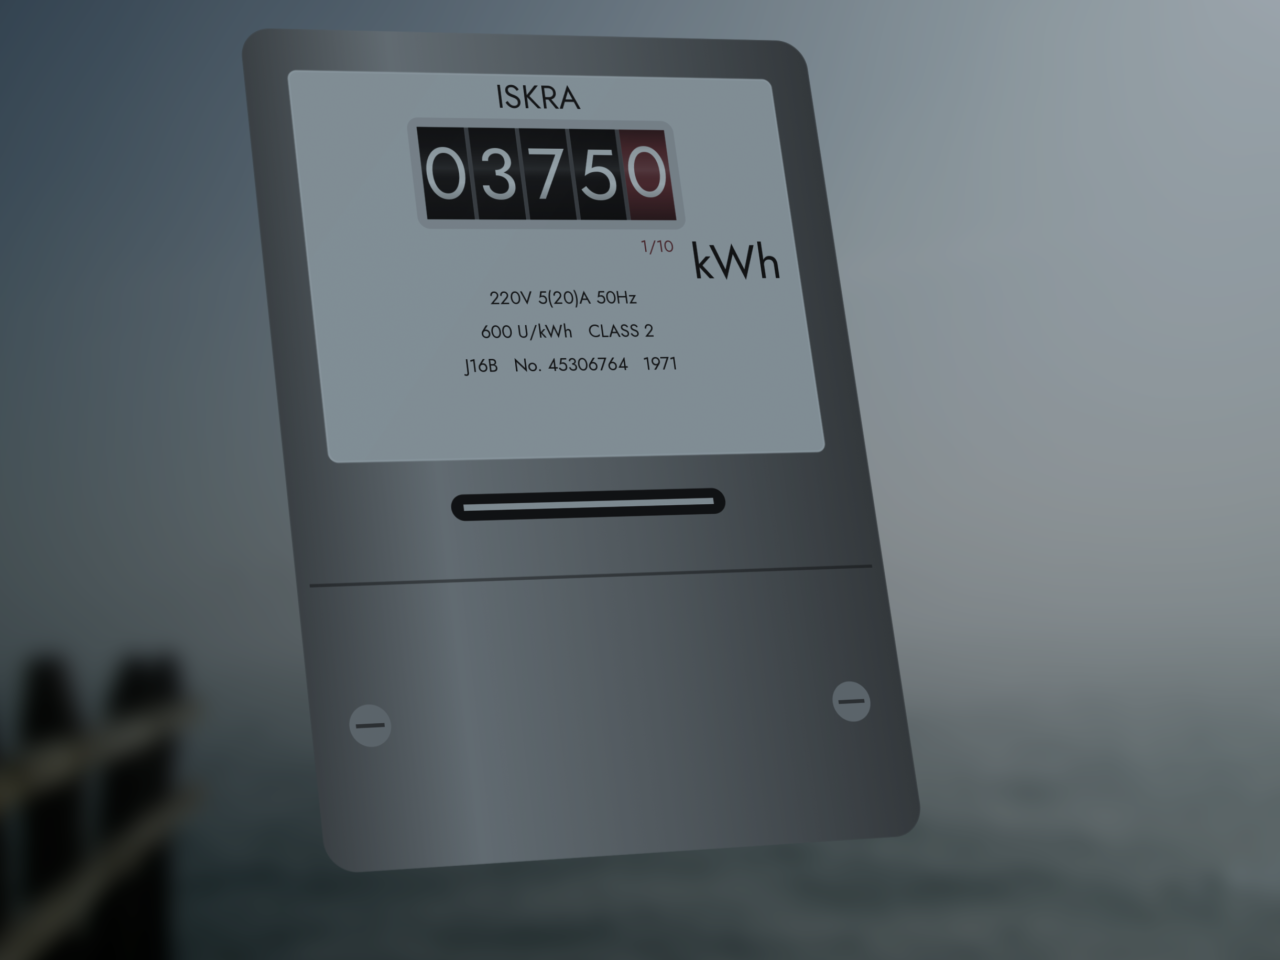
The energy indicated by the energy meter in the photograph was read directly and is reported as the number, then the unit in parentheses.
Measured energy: 375.0 (kWh)
